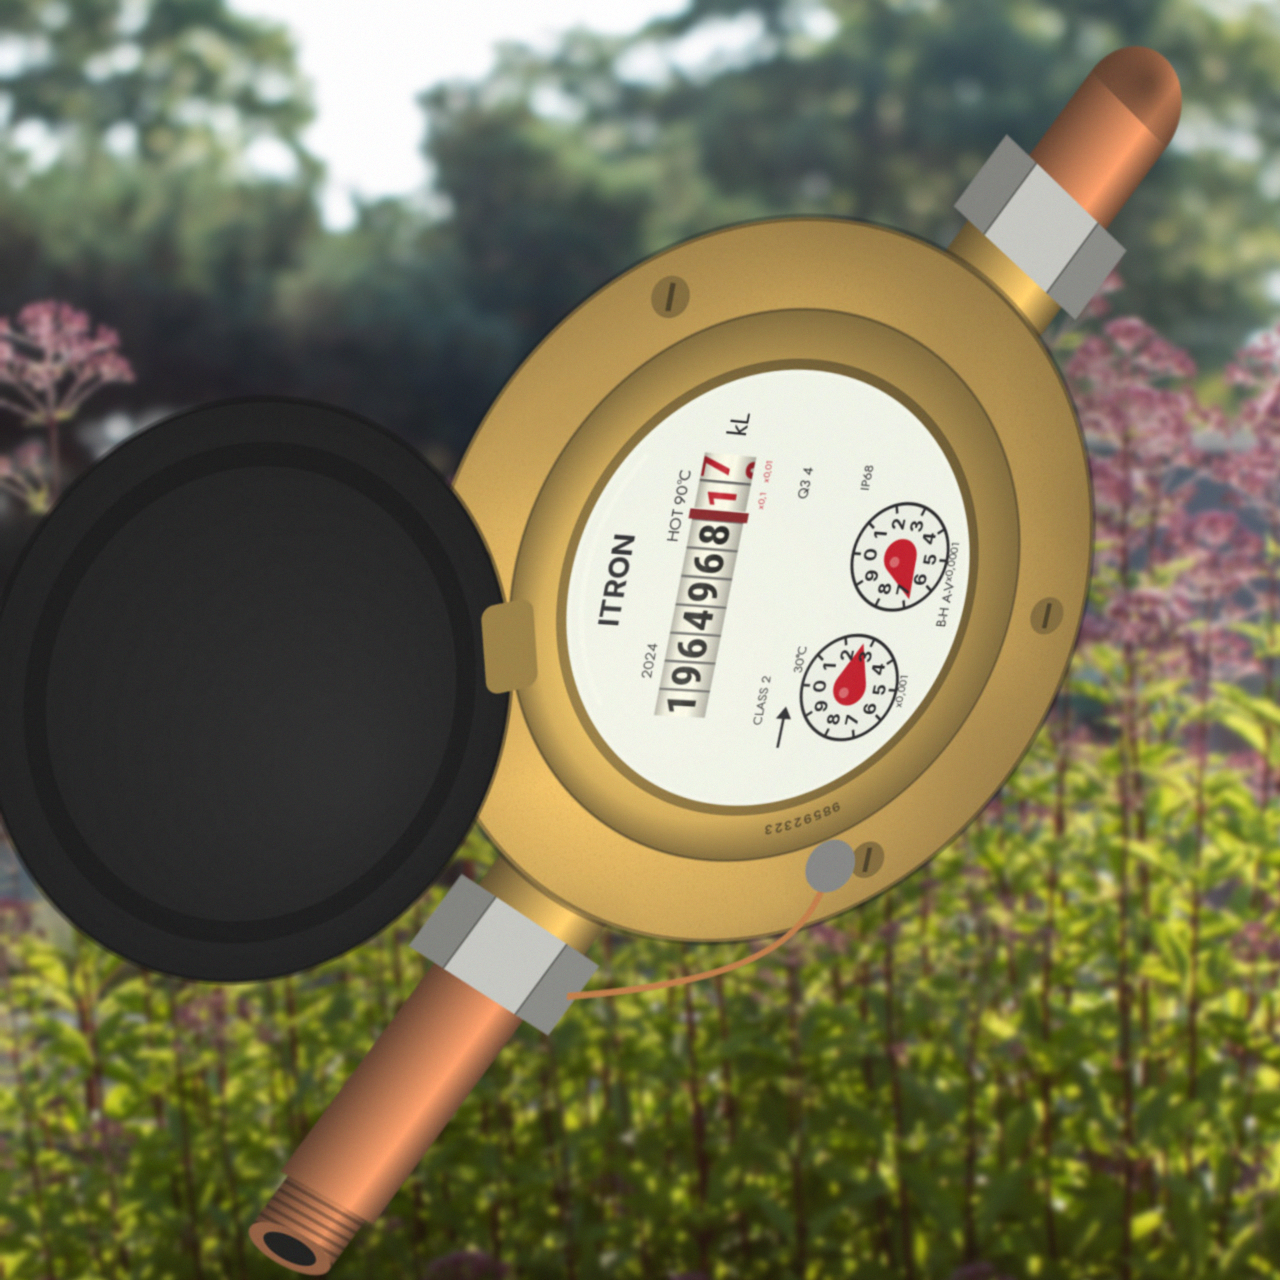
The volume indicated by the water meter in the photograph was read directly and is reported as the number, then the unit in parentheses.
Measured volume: 1964968.1726 (kL)
